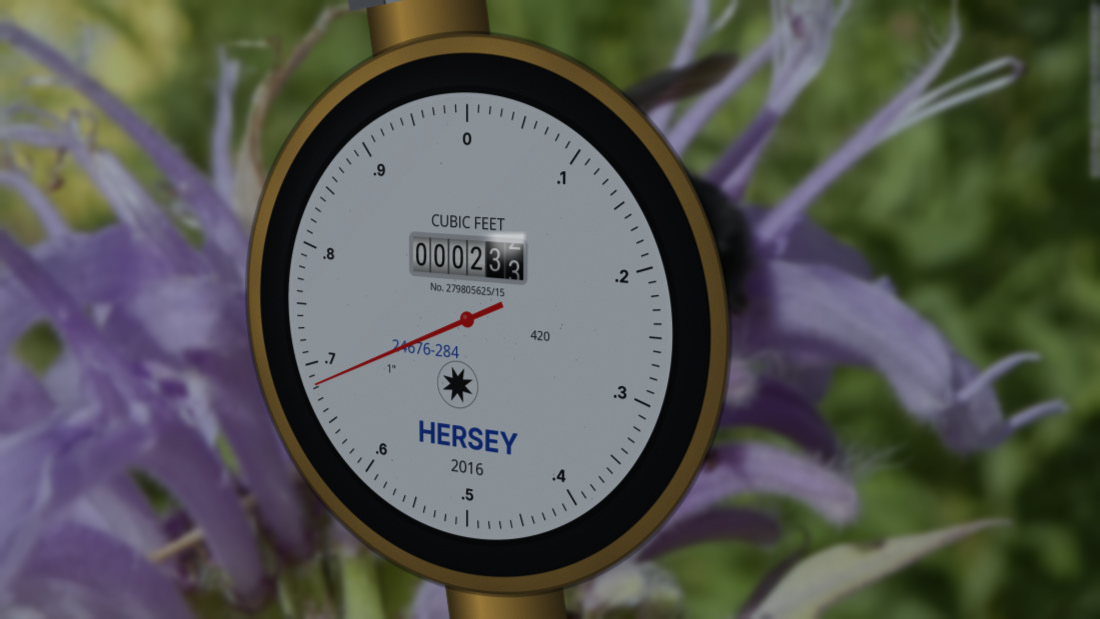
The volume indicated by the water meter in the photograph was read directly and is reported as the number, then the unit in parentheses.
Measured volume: 232.68 (ft³)
